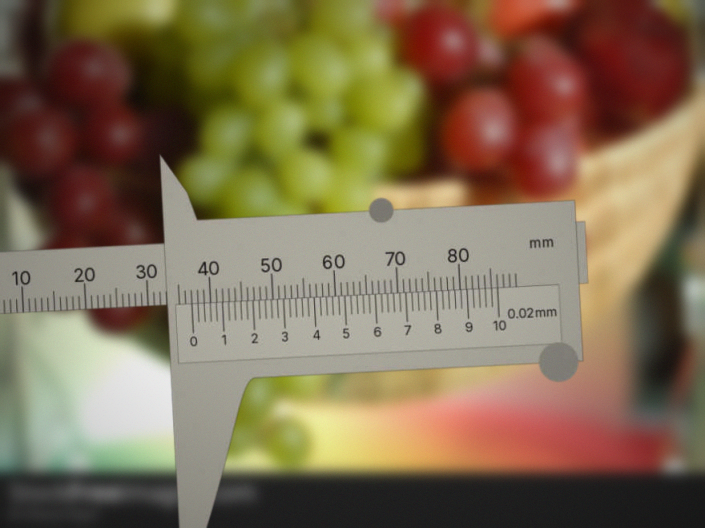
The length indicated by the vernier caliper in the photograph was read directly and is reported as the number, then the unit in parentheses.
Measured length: 37.0 (mm)
